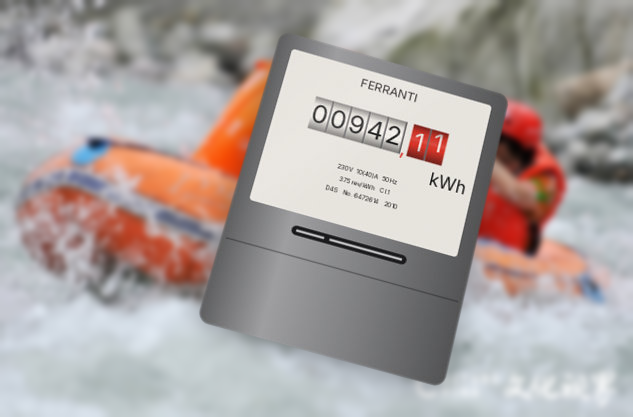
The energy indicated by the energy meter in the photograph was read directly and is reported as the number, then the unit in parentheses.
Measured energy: 942.11 (kWh)
